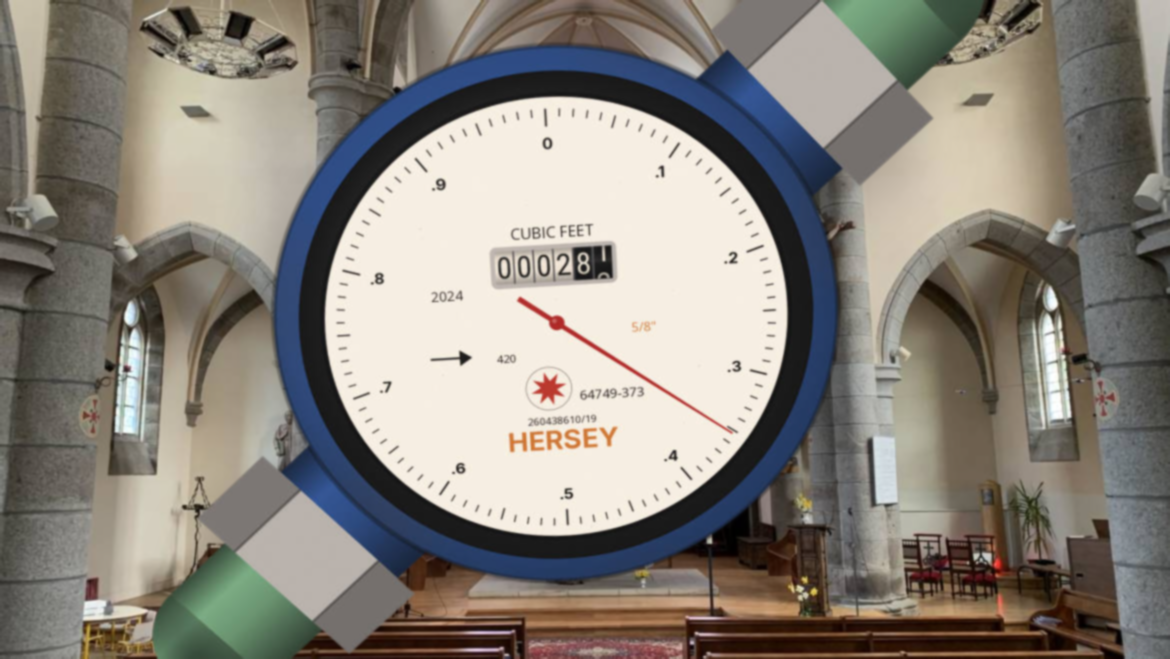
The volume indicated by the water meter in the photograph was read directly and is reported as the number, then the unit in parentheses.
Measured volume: 281.35 (ft³)
